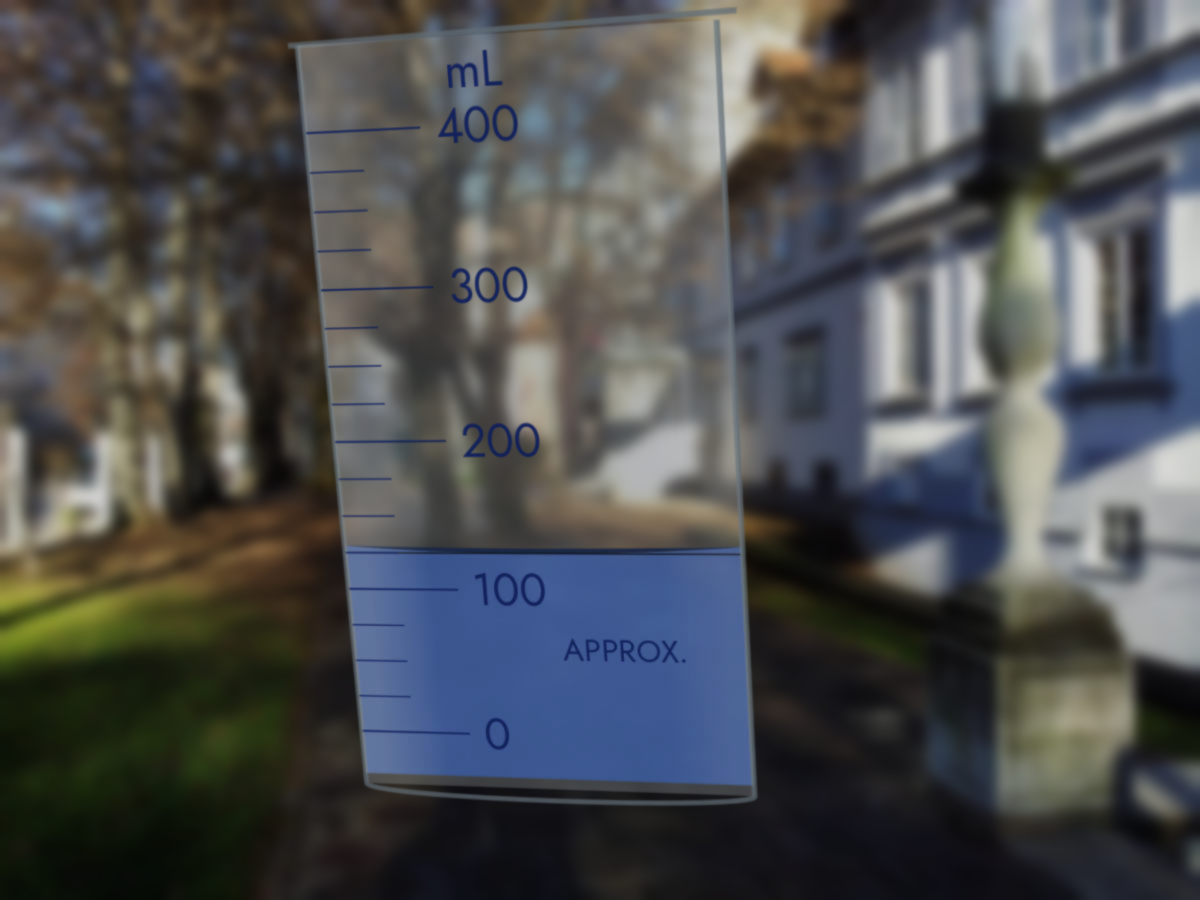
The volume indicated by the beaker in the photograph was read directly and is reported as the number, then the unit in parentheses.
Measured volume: 125 (mL)
